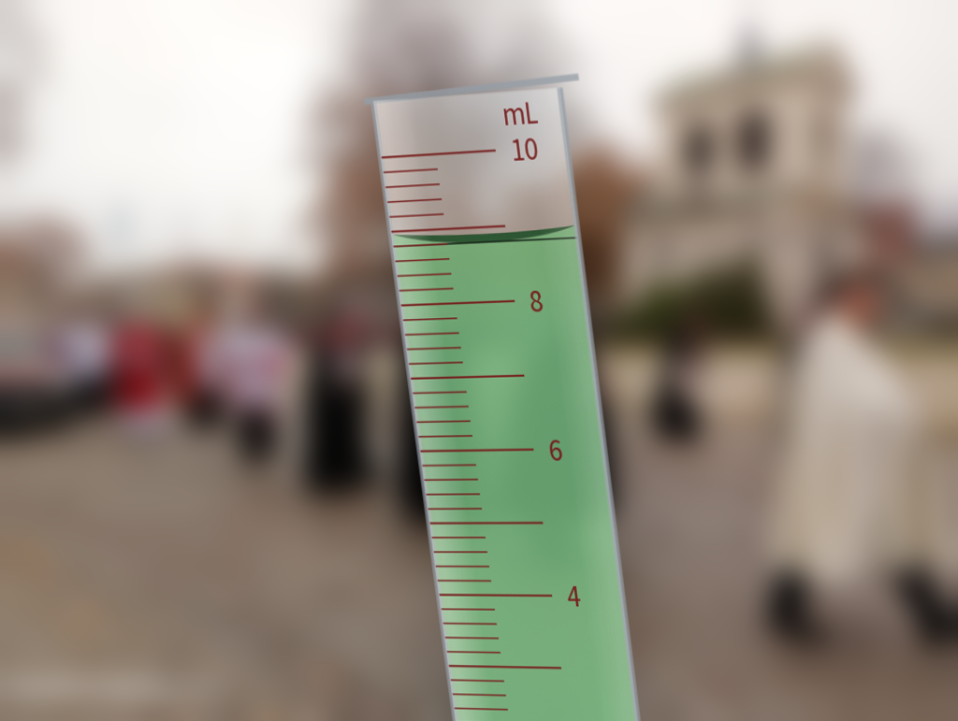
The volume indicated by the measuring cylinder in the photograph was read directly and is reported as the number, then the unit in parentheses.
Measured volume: 8.8 (mL)
